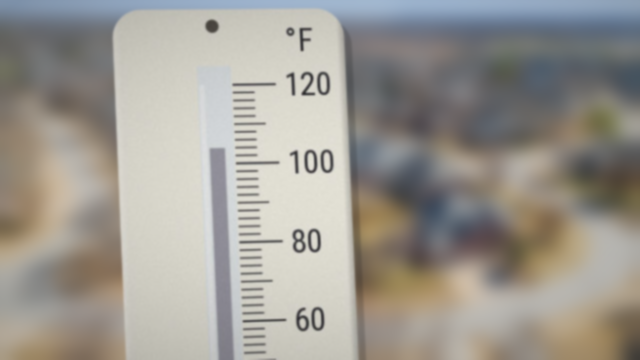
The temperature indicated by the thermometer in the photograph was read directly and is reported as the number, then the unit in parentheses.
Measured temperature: 104 (°F)
